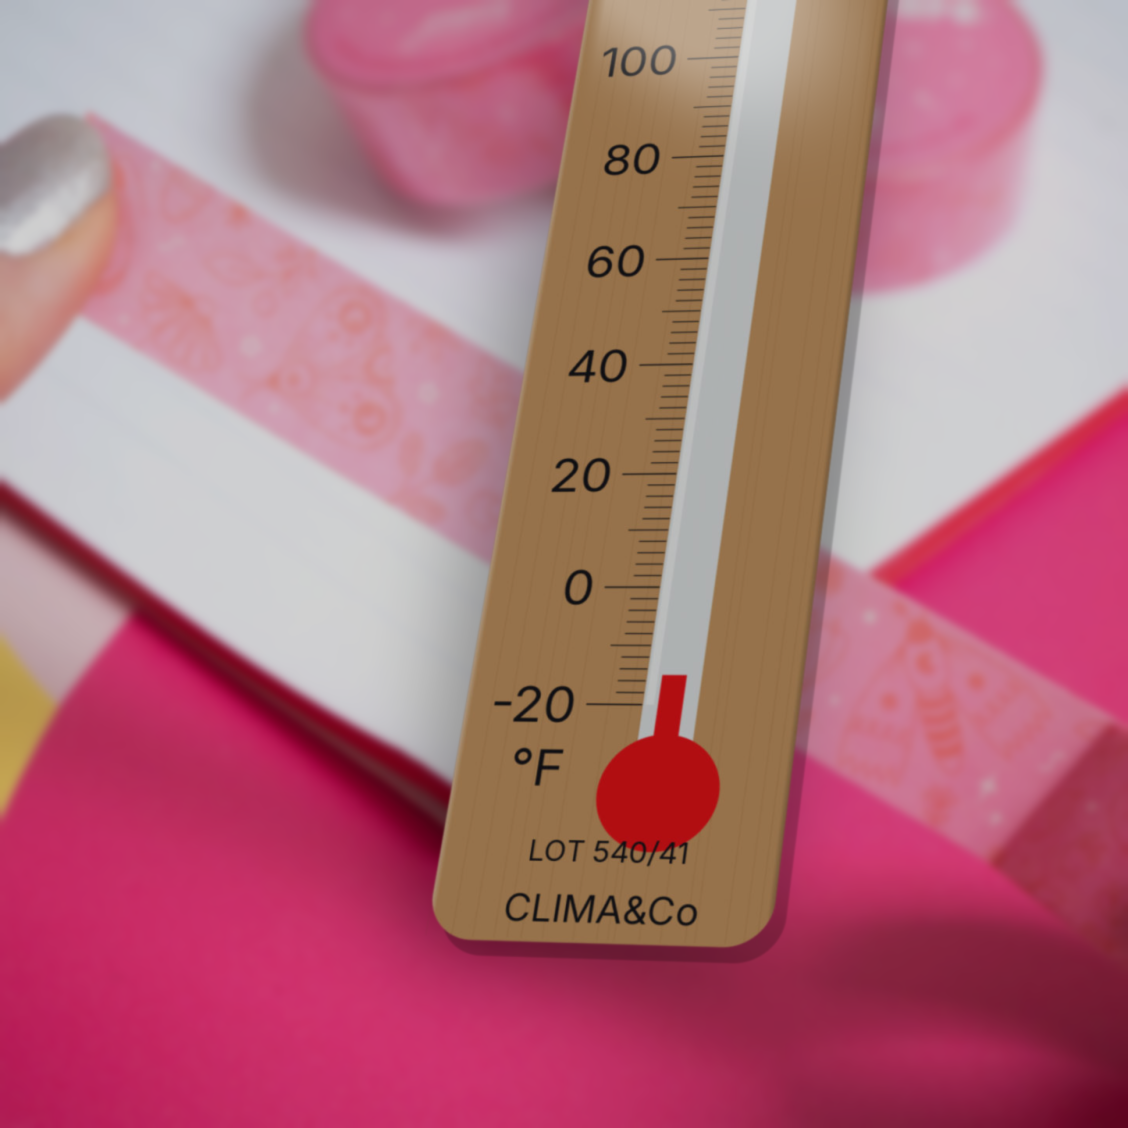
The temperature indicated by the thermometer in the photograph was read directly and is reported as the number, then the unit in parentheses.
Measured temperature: -15 (°F)
